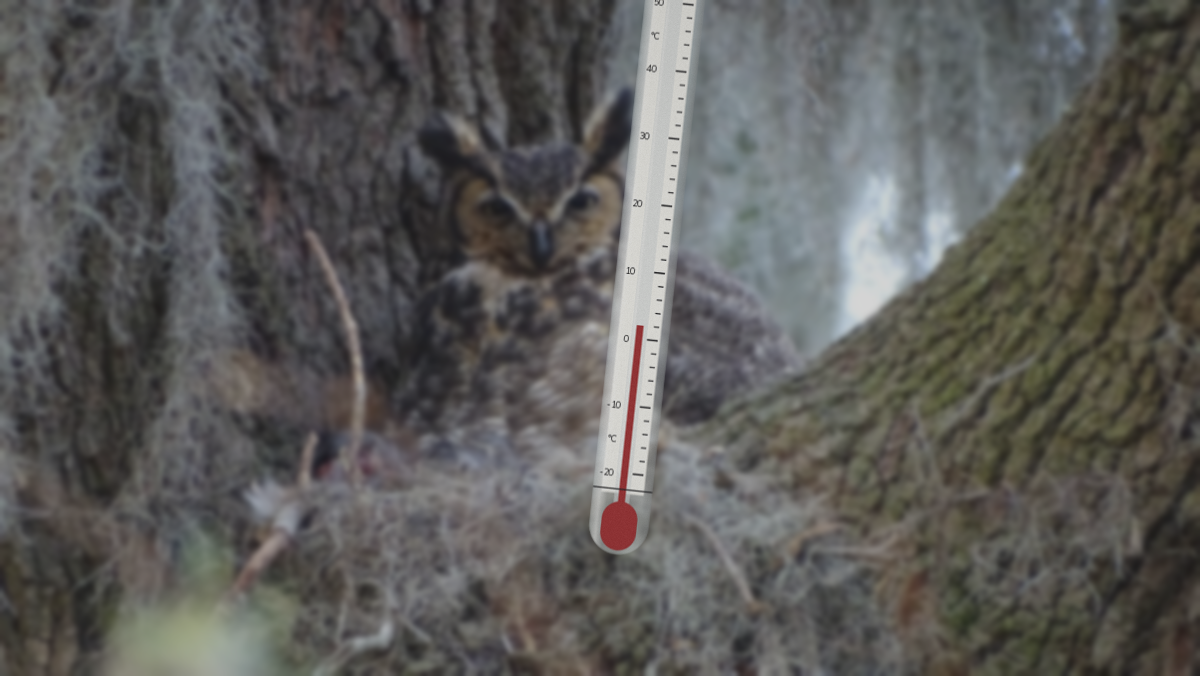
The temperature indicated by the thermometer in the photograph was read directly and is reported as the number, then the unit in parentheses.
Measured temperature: 2 (°C)
